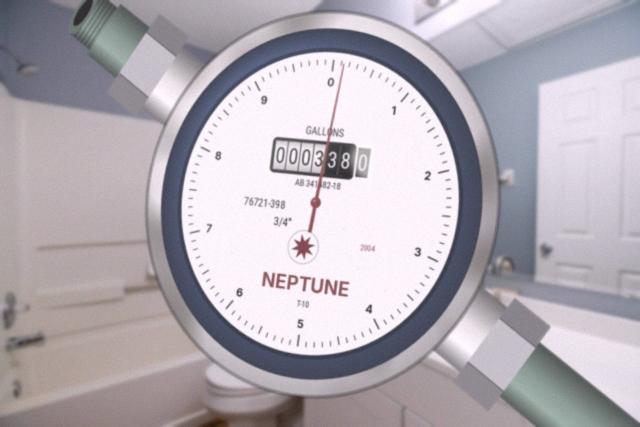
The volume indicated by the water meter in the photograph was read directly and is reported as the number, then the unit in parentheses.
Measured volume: 3380.1 (gal)
